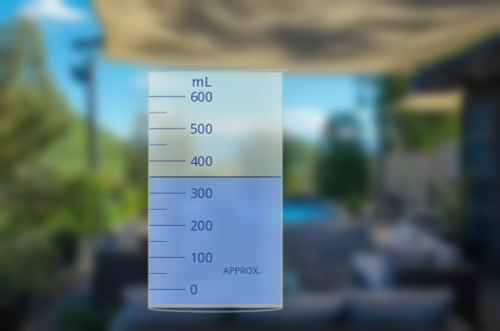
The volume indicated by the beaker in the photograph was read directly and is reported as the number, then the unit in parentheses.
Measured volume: 350 (mL)
